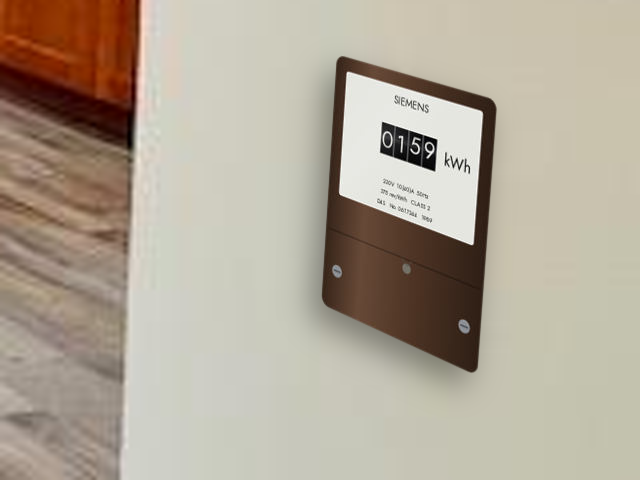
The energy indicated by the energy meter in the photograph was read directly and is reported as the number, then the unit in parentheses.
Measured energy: 159 (kWh)
